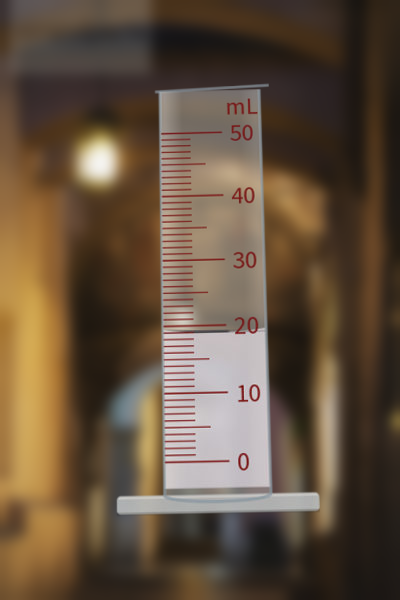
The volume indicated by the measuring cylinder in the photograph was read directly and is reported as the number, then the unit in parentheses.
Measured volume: 19 (mL)
